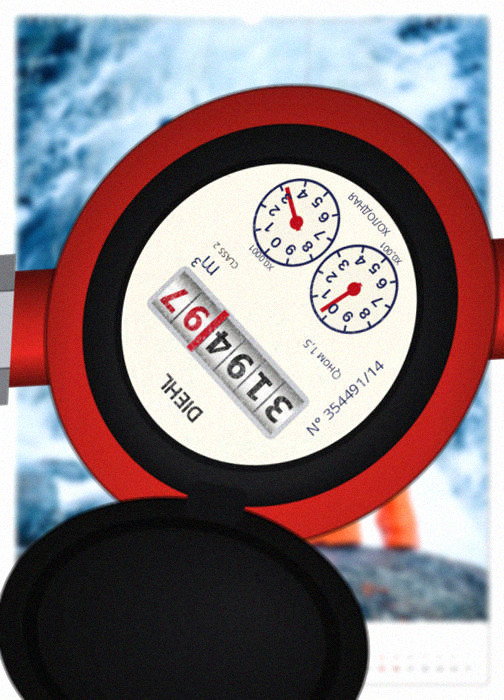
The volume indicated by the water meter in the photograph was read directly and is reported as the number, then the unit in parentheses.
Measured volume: 3194.9703 (m³)
